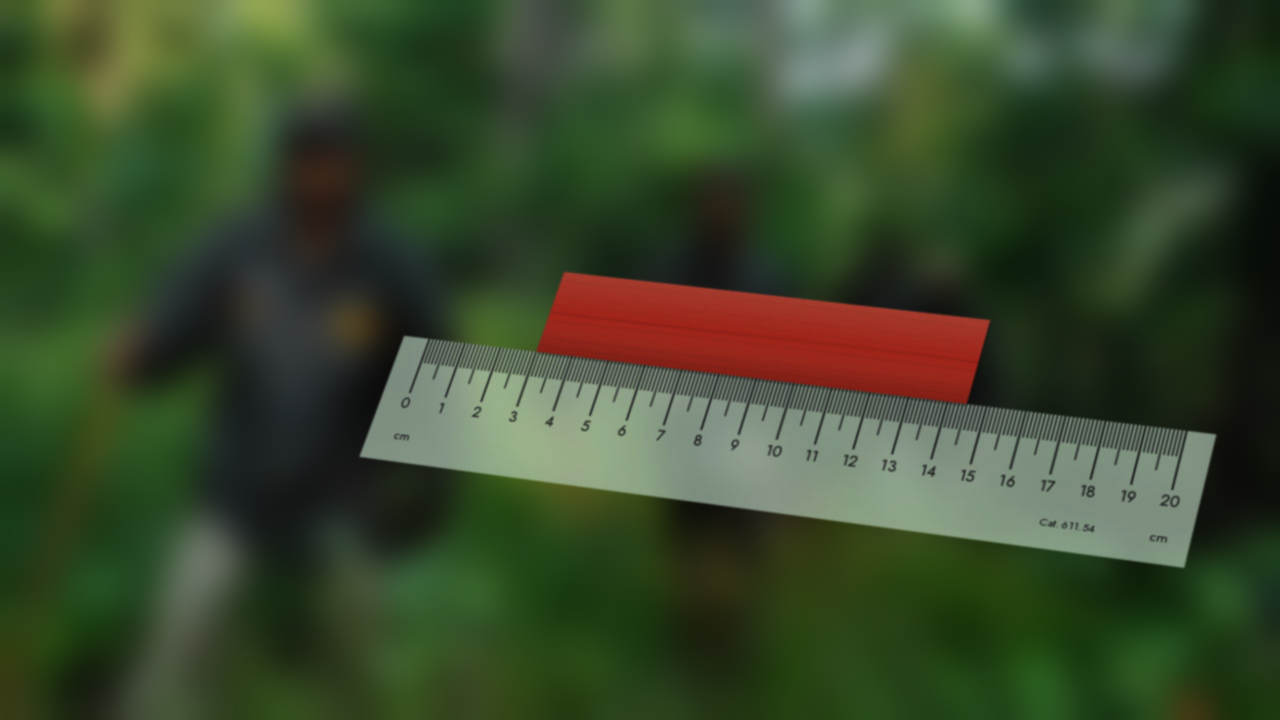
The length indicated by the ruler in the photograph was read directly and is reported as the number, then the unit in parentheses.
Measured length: 11.5 (cm)
